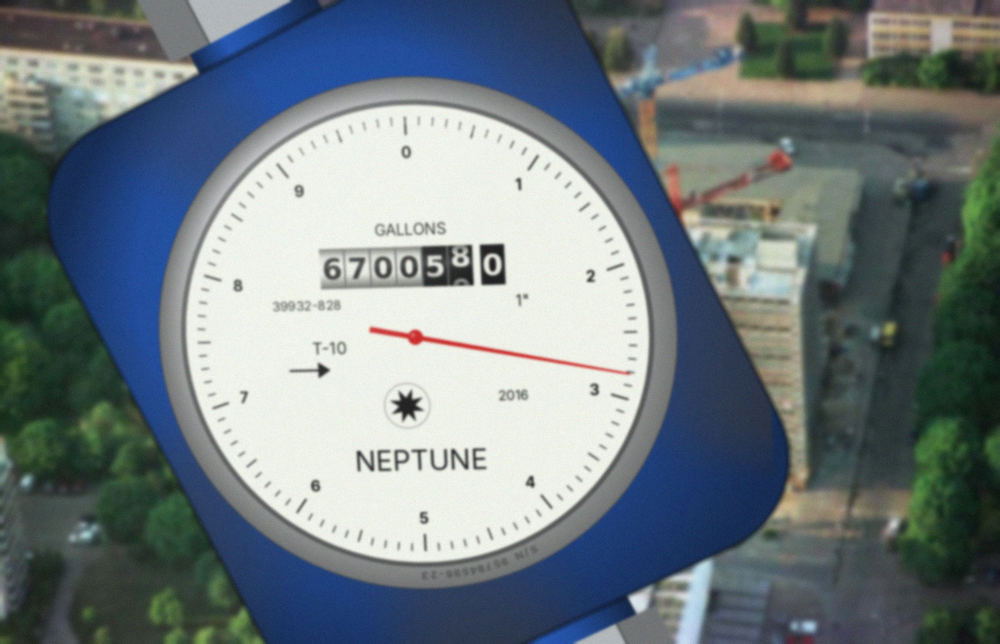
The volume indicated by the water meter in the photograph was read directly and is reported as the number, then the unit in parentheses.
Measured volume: 6700582.8 (gal)
